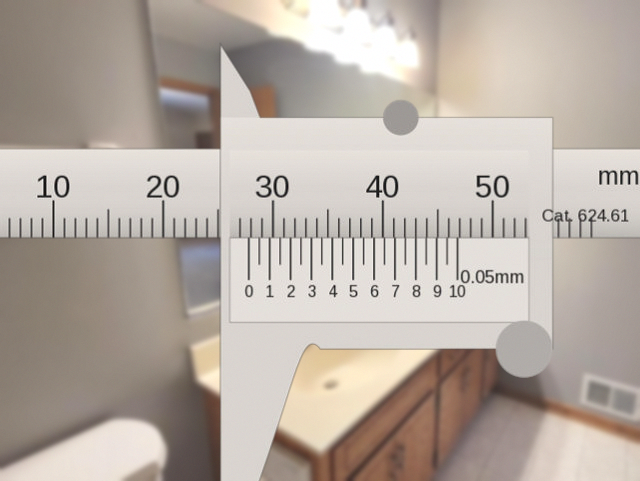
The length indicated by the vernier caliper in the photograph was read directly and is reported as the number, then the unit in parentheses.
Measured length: 27.8 (mm)
